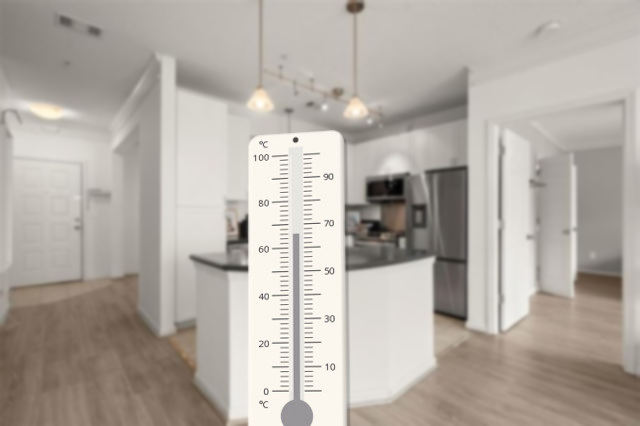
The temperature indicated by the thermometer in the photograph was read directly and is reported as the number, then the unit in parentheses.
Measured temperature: 66 (°C)
